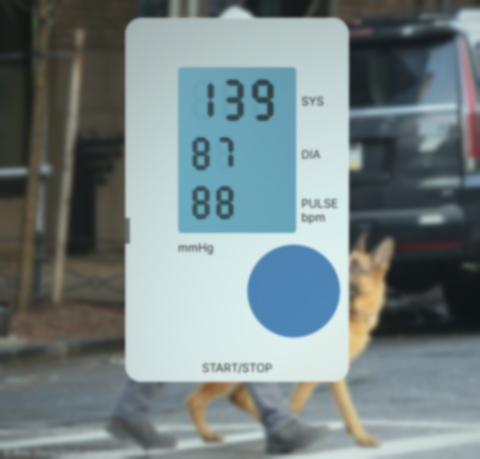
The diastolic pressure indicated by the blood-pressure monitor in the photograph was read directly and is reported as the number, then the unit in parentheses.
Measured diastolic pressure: 87 (mmHg)
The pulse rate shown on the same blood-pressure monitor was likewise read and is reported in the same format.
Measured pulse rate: 88 (bpm)
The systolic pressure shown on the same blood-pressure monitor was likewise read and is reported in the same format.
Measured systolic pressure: 139 (mmHg)
